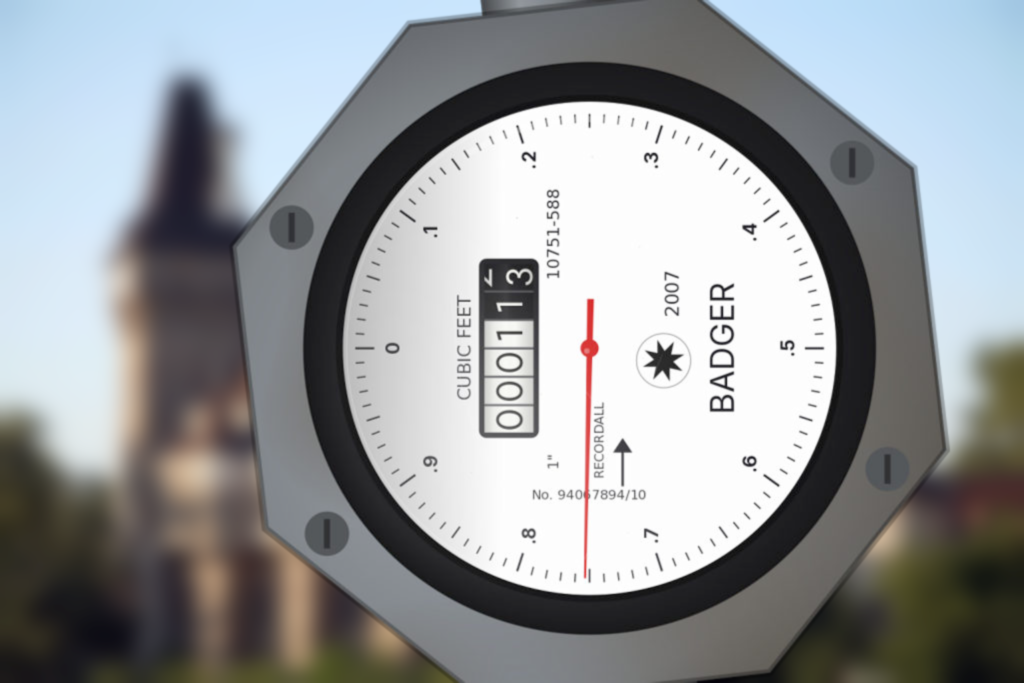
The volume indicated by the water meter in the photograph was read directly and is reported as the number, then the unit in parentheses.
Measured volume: 112.75 (ft³)
